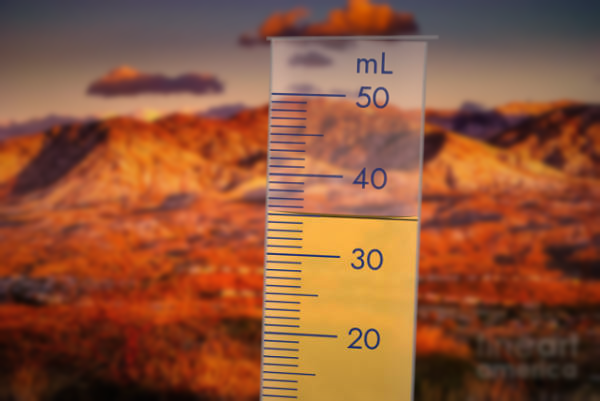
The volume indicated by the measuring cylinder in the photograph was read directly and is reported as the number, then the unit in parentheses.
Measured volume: 35 (mL)
